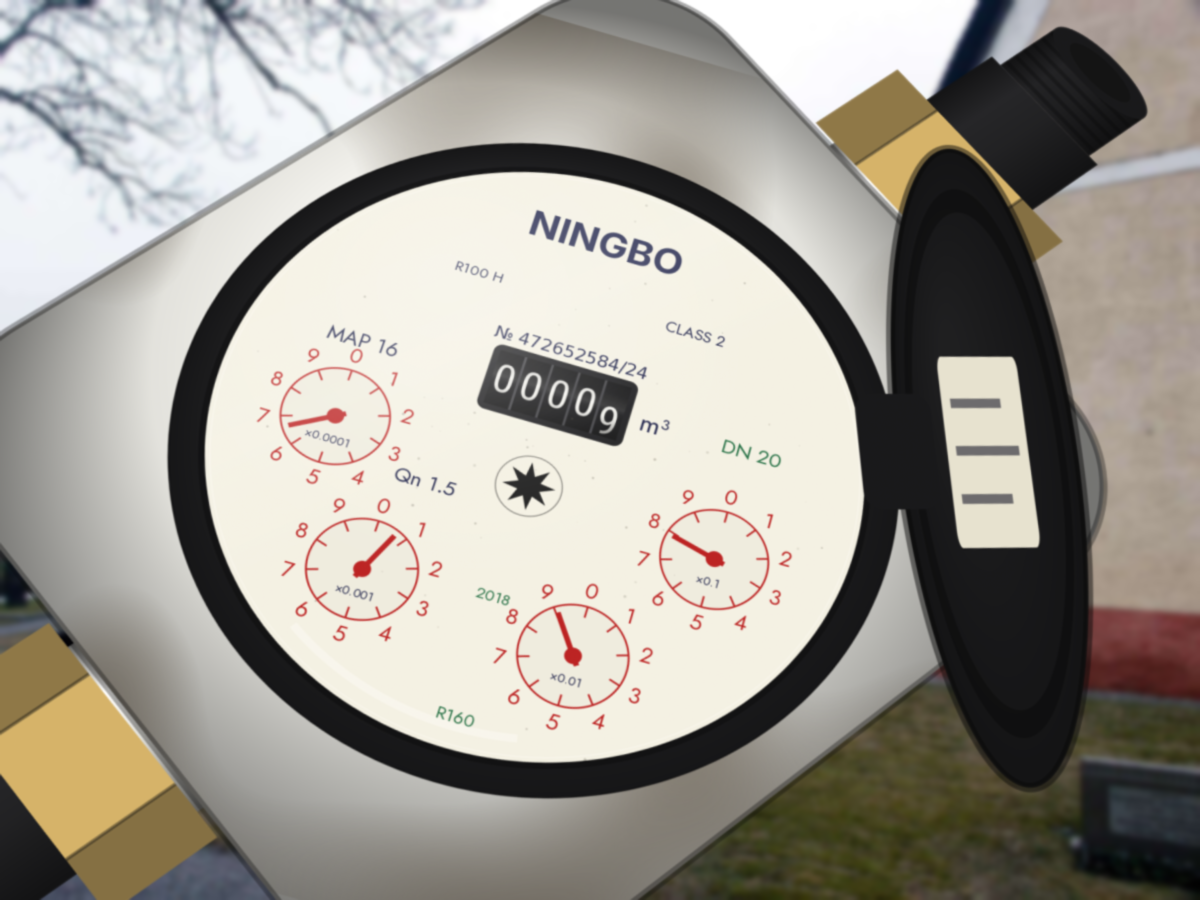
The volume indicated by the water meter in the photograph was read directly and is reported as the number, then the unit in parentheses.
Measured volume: 8.7906 (m³)
